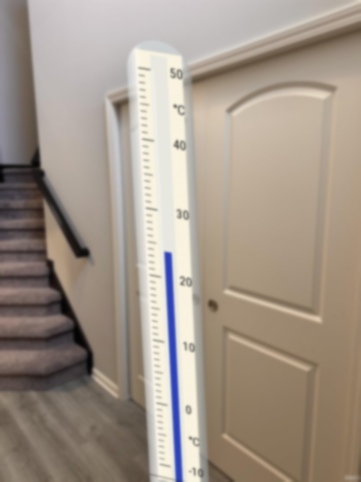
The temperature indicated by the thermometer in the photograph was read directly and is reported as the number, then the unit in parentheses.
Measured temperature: 24 (°C)
